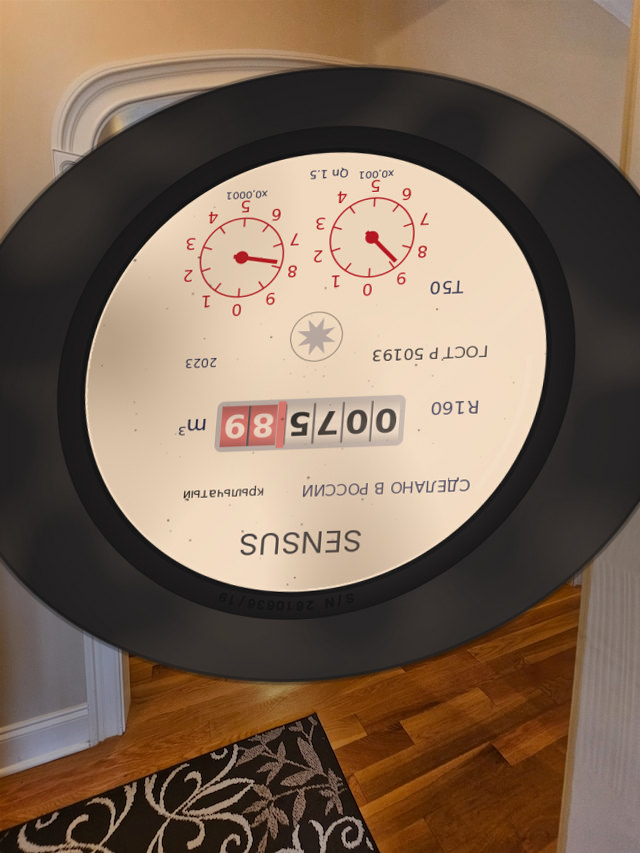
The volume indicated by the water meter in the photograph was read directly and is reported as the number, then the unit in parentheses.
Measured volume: 75.8987 (m³)
